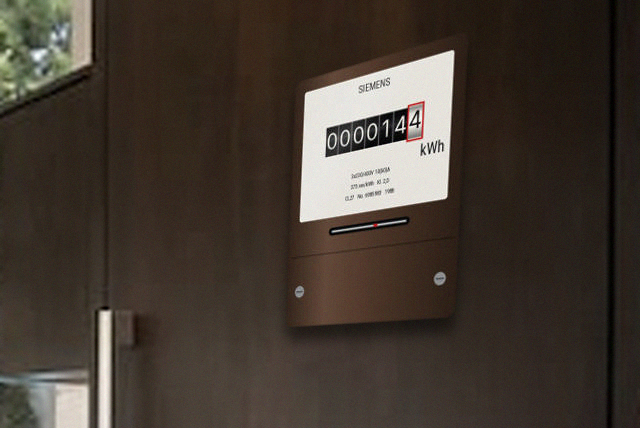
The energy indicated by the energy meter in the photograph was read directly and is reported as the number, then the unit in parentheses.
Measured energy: 14.4 (kWh)
